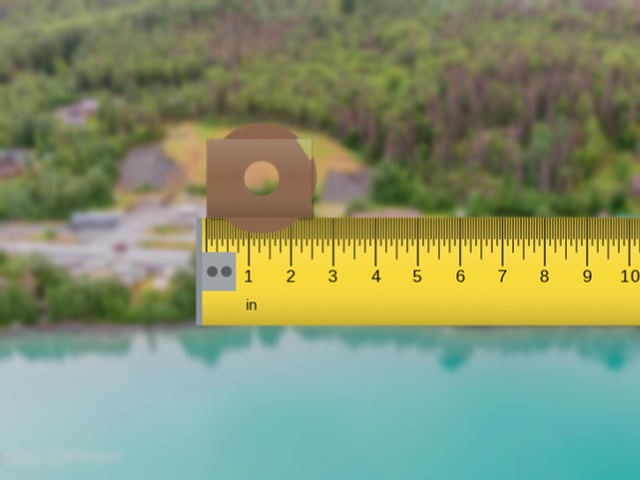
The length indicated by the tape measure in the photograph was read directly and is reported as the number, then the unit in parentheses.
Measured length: 2.5 (in)
